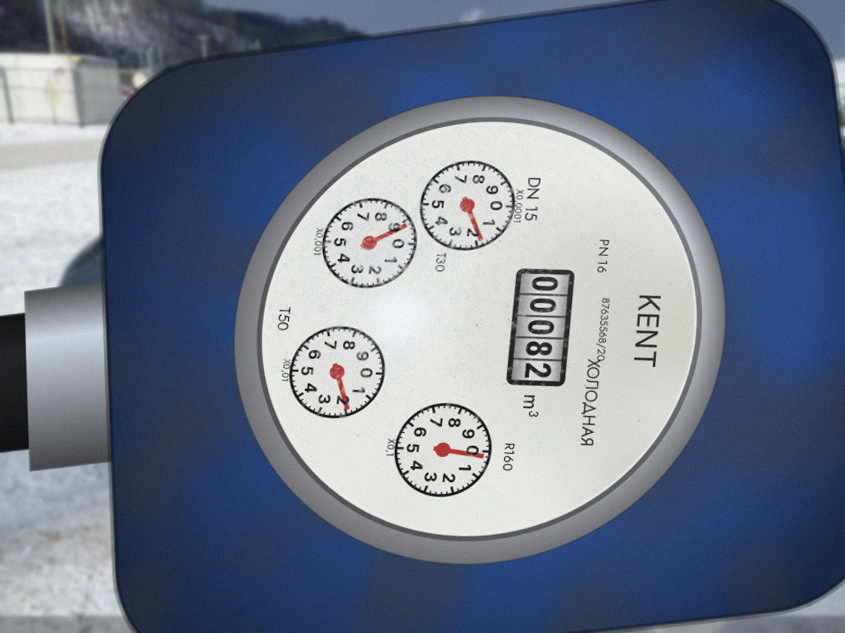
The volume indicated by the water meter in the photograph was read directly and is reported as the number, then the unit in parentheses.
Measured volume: 82.0191 (m³)
